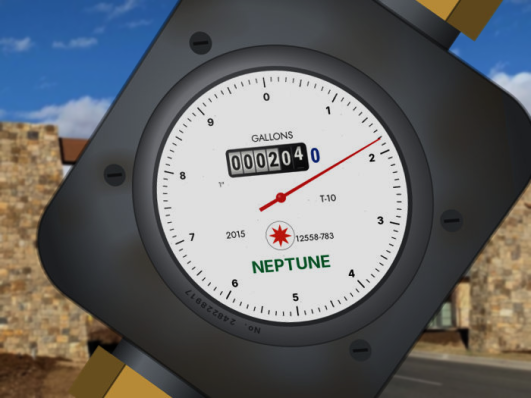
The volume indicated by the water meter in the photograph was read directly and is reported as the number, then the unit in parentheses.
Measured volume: 2041.8 (gal)
